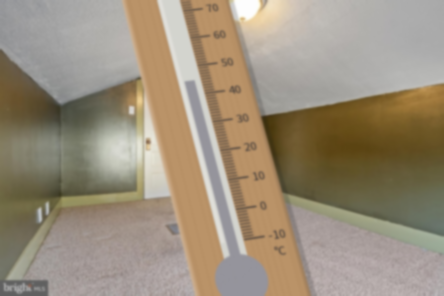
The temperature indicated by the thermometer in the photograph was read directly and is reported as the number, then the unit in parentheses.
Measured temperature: 45 (°C)
